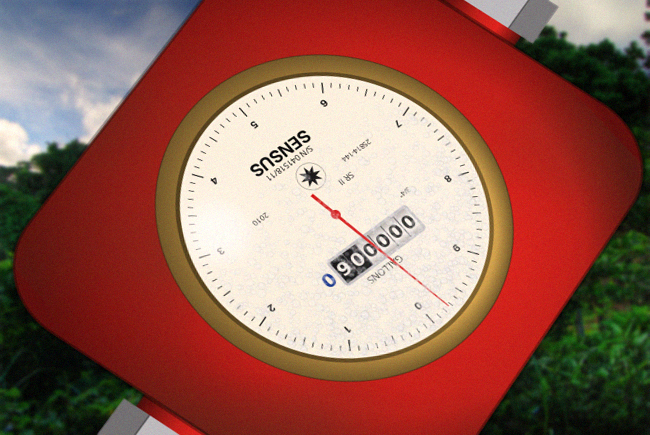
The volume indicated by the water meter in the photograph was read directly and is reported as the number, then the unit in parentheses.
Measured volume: 59.7 (gal)
